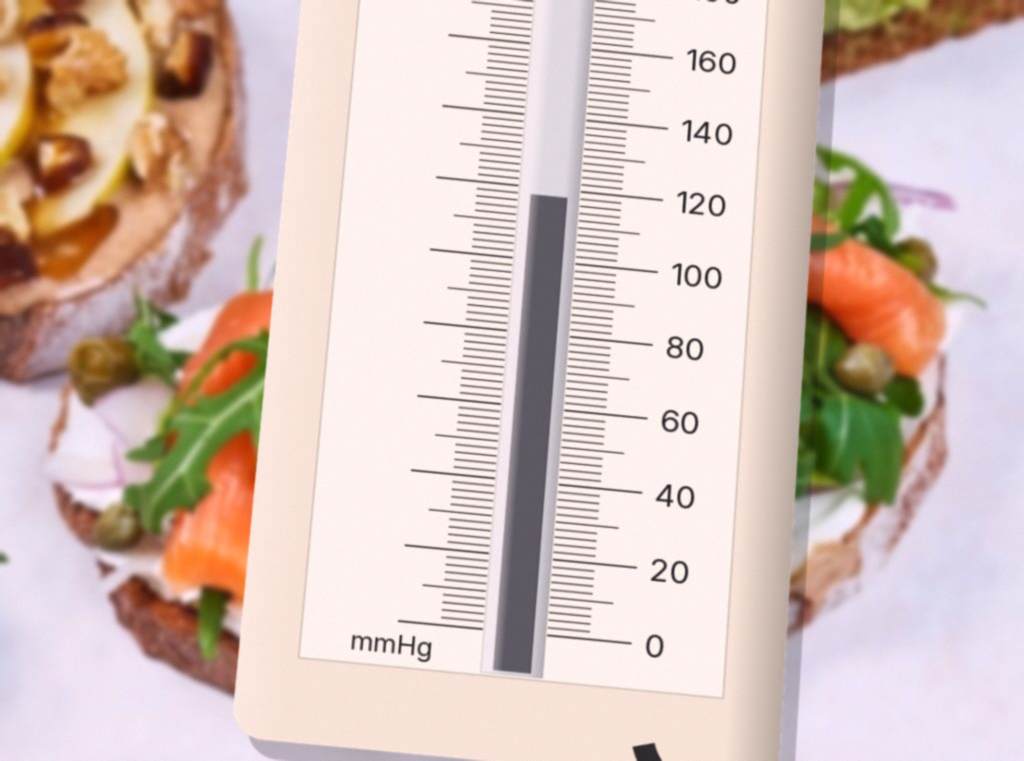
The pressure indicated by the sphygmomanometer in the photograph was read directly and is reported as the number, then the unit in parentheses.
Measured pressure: 118 (mmHg)
